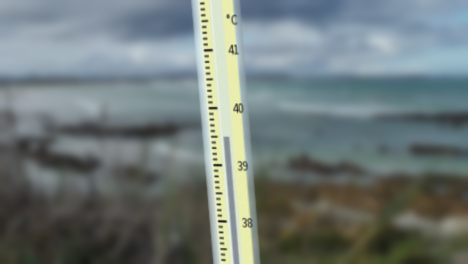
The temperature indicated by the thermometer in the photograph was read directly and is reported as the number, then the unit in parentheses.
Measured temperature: 39.5 (°C)
